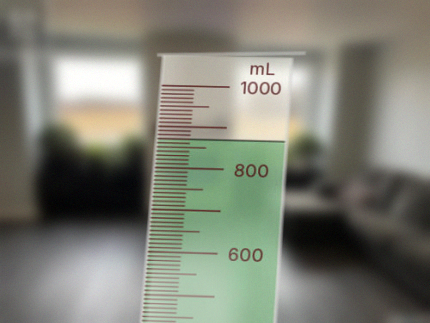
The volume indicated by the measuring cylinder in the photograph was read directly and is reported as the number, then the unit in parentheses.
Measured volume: 870 (mL)
